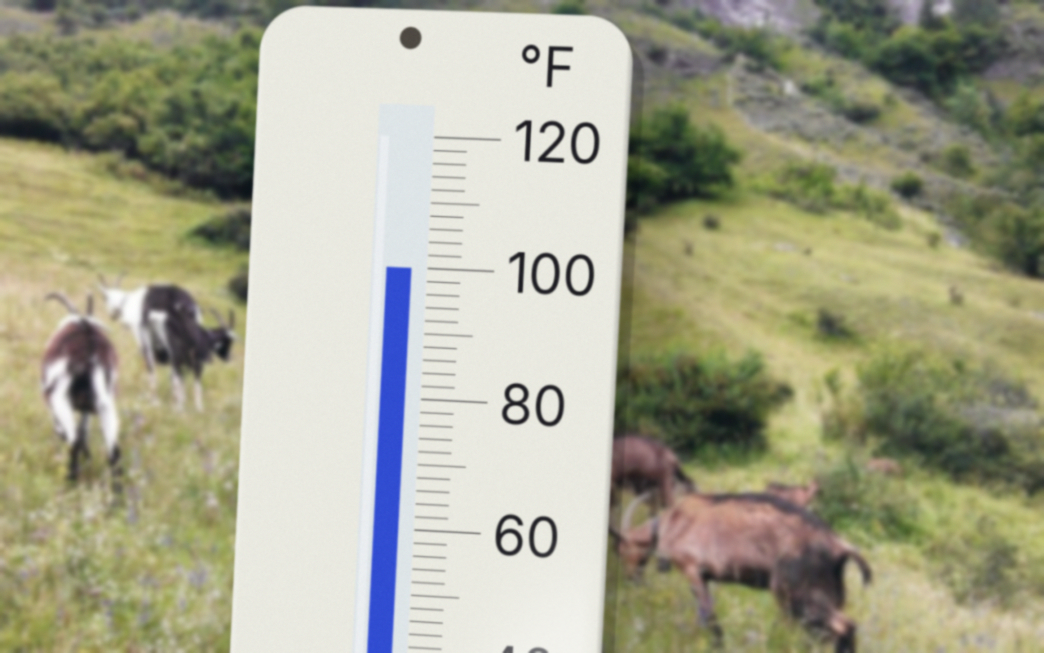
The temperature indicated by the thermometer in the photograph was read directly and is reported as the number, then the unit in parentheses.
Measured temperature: 100 (°F)
